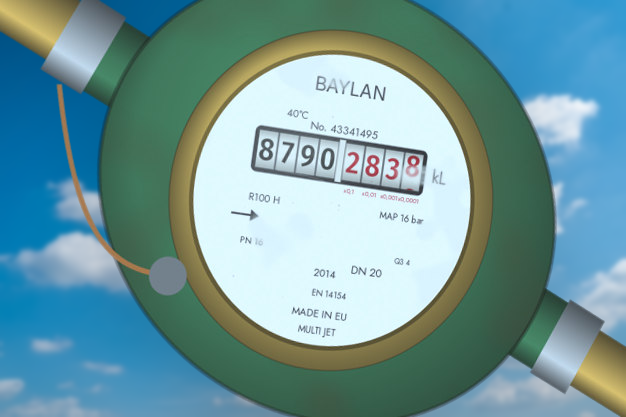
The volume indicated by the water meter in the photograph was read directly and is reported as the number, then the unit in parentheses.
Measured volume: 8790.2838 (kL)
